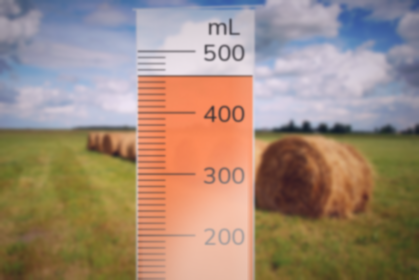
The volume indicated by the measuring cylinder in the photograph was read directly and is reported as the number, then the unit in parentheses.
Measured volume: 460 (mL)
